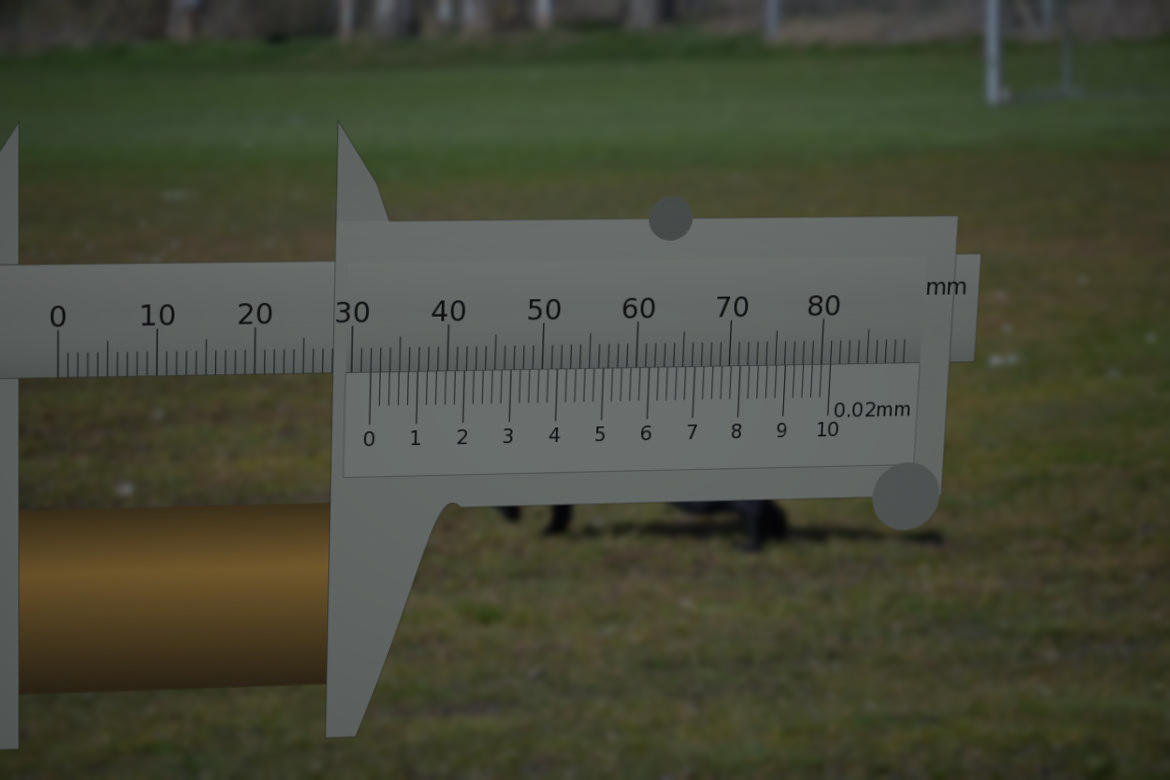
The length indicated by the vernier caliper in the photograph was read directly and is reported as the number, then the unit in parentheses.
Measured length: 32.0 (mm)
